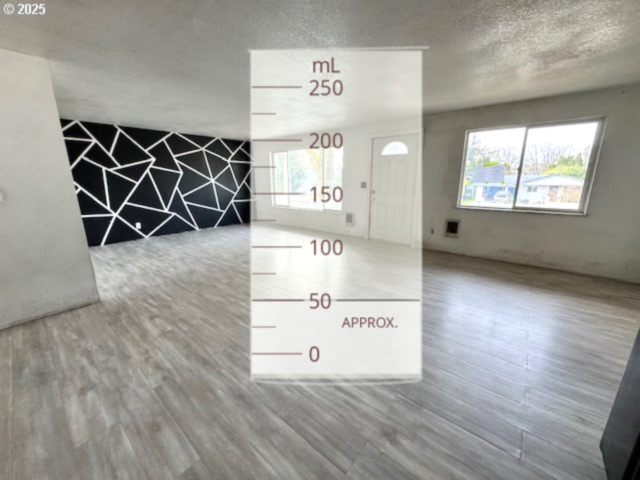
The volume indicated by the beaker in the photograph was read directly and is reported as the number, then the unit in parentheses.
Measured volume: 50 (mL)
